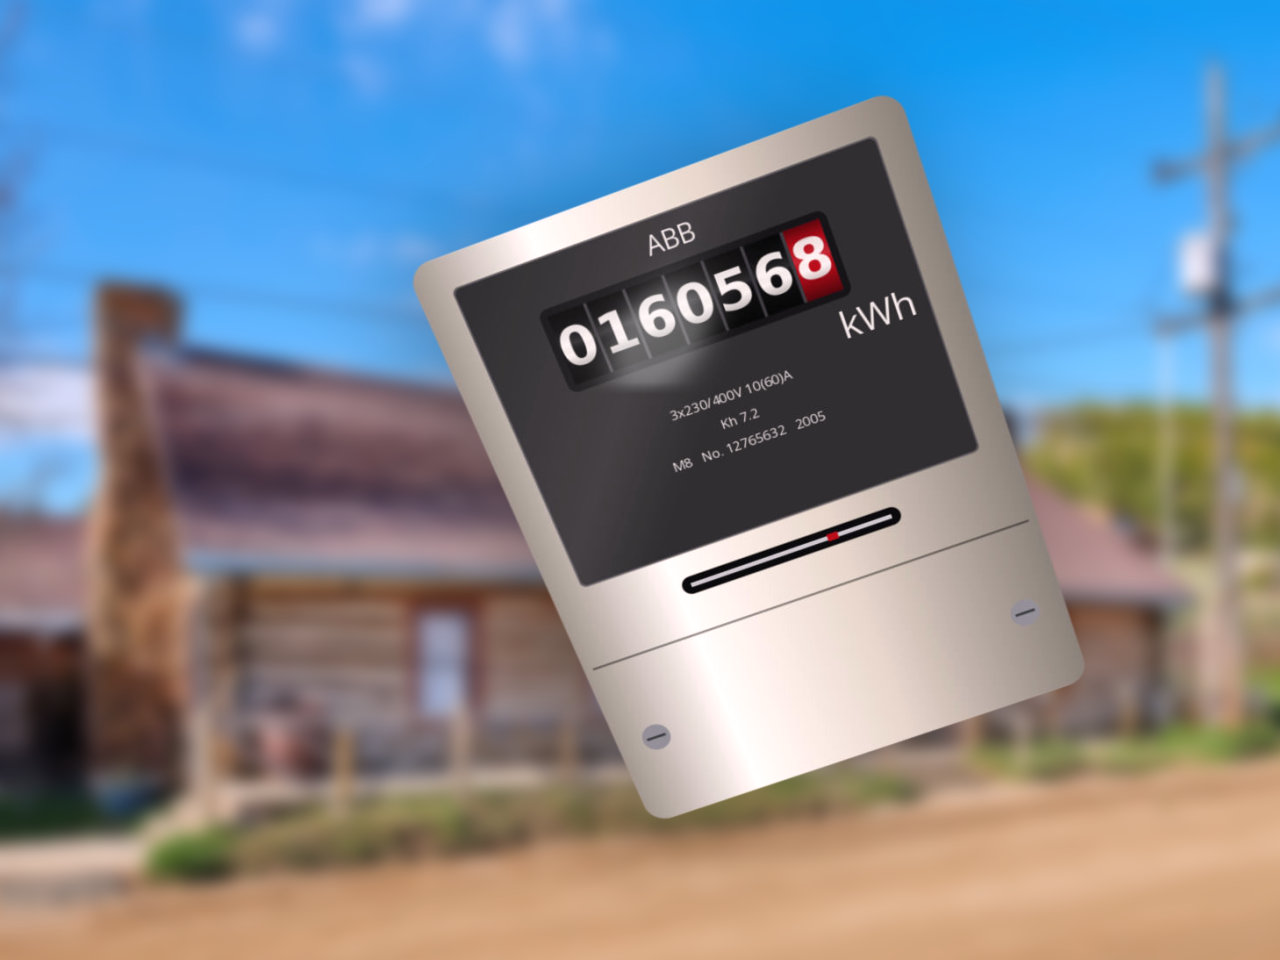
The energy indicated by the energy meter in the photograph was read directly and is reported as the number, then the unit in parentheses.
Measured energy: 16056.8 (kWh)
